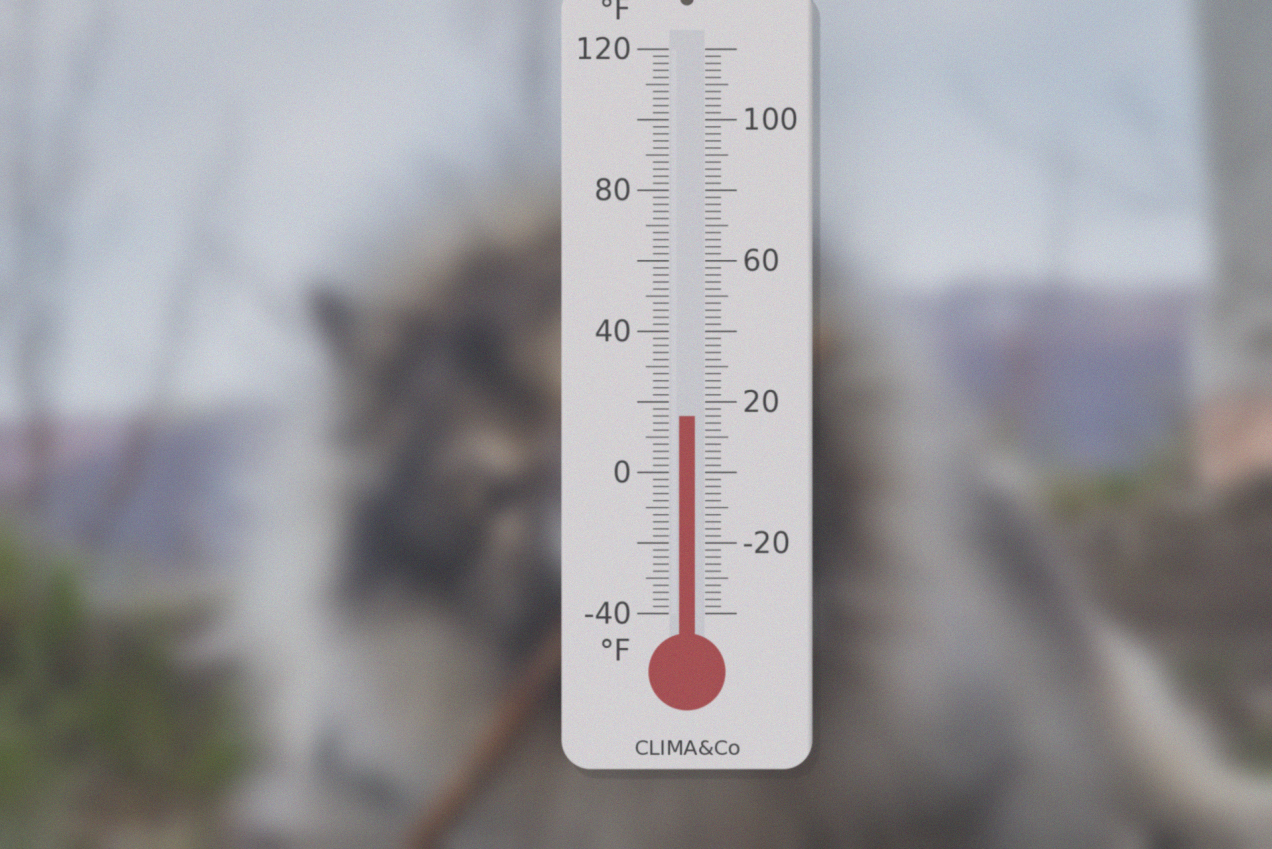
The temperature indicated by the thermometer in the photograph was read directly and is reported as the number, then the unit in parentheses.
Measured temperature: 16 (°F)
